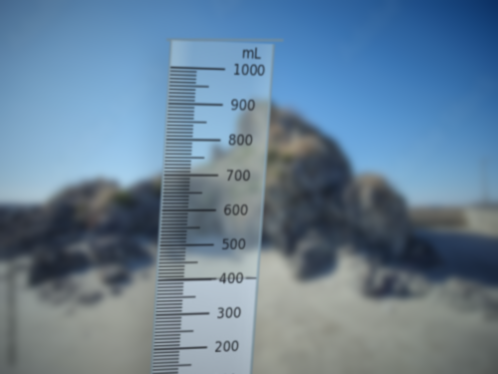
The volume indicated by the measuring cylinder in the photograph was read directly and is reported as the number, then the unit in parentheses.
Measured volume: 400 (mL)
